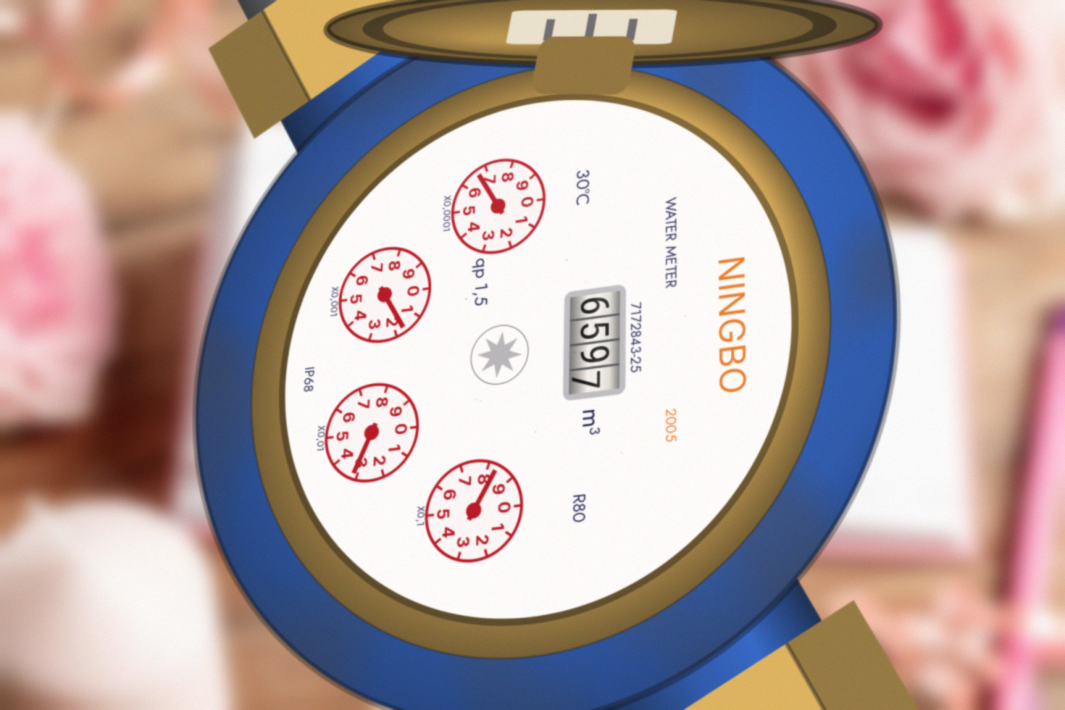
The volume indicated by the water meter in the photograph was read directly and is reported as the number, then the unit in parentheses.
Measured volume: 6596.8316 (m³)
